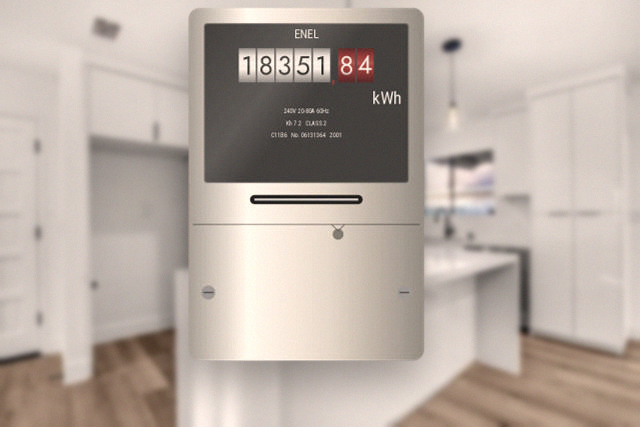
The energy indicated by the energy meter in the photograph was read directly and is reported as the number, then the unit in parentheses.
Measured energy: 18351.84 (kWh)
